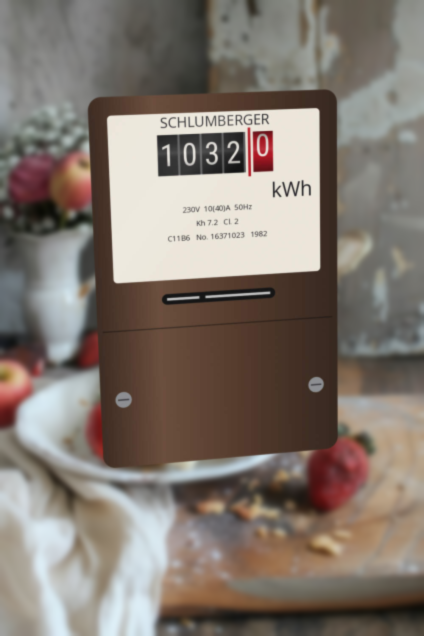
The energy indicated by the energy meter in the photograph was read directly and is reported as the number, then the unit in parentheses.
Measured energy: 1032.0 (kWh)
